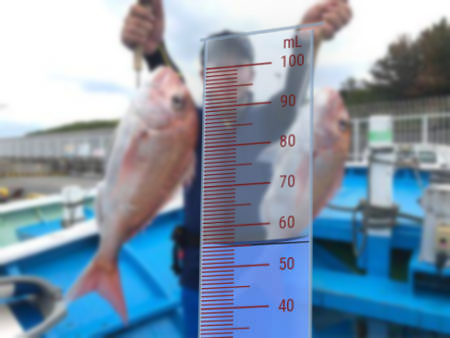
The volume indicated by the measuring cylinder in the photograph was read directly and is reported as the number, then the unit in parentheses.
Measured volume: 55 (mL)
